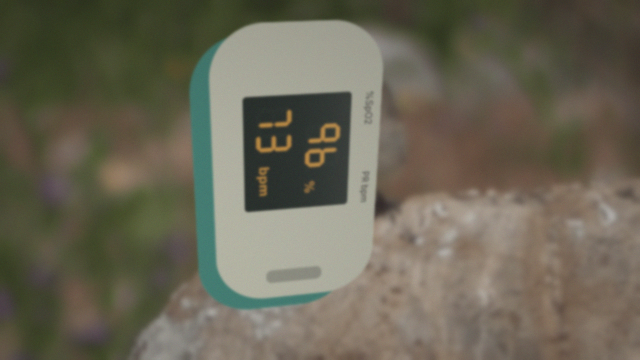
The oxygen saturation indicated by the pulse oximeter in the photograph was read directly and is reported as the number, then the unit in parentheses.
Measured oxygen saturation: 96 (%)
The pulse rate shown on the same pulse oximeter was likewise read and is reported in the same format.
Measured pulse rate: 73 (bpm)
